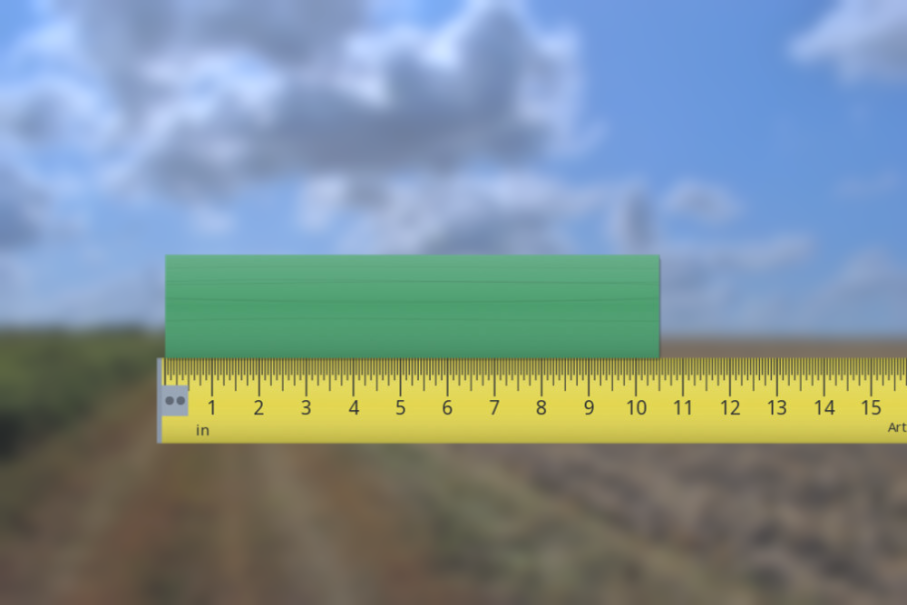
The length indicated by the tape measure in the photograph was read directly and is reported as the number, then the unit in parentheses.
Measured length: 10.5 (in)
